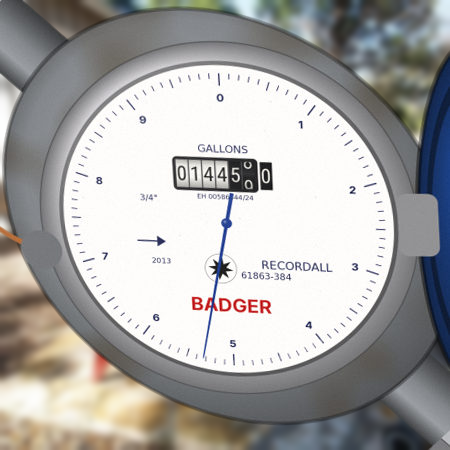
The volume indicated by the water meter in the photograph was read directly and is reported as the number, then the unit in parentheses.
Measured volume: 144585.3 (gal)
